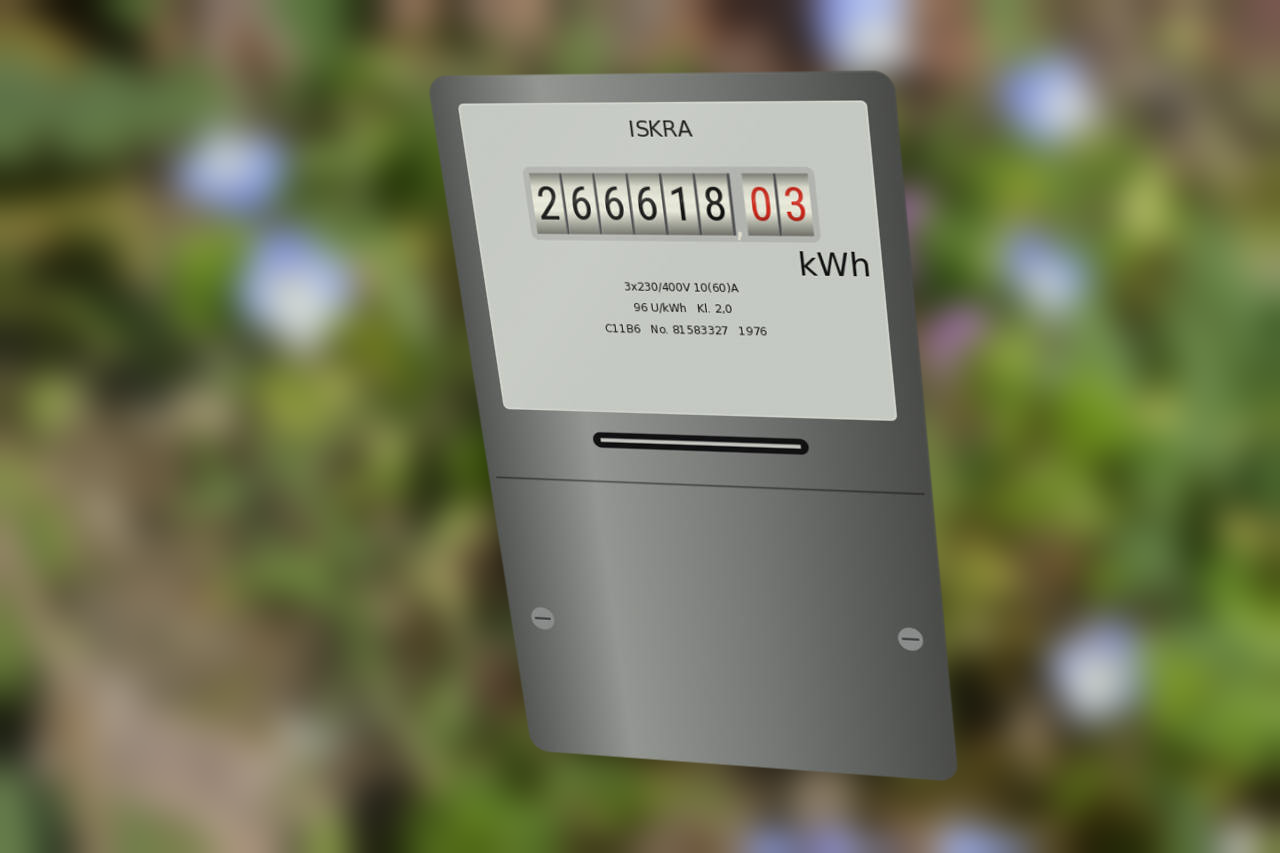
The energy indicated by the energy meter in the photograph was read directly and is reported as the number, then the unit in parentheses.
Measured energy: 266618.03 (kWh)
